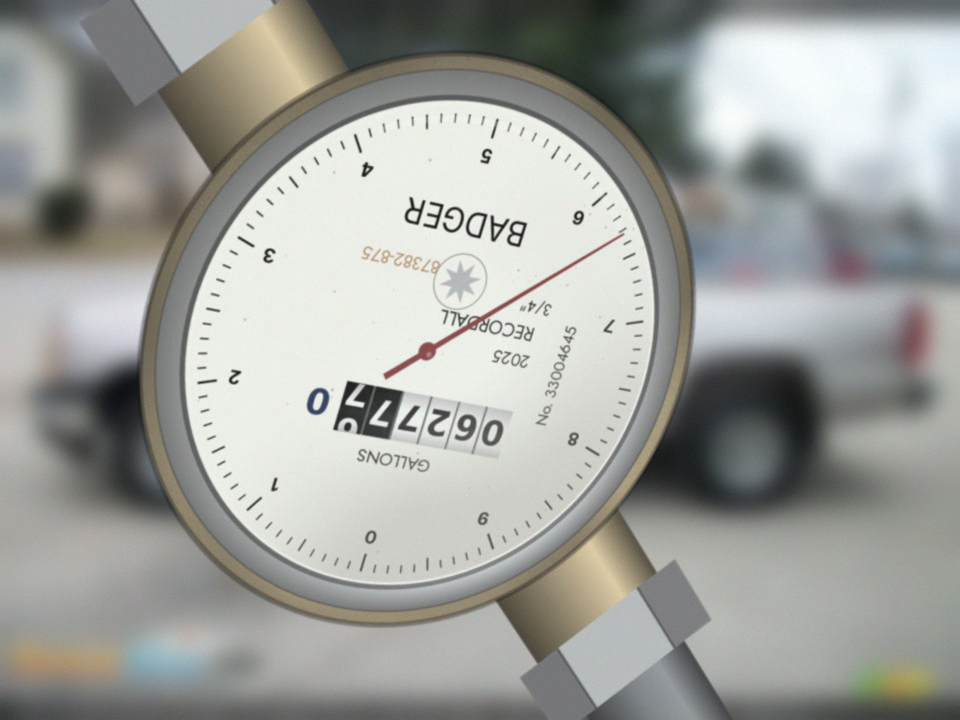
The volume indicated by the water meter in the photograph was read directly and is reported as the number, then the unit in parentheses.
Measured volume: 627766.3 (gal)
